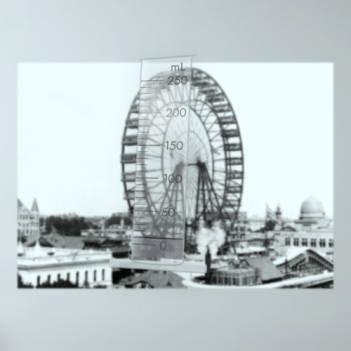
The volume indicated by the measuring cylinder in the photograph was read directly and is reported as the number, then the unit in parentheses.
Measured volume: 10 (mL)
